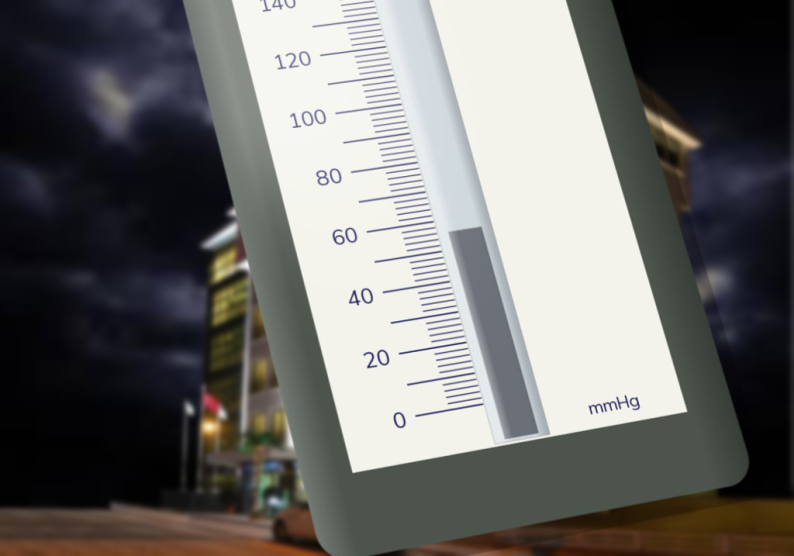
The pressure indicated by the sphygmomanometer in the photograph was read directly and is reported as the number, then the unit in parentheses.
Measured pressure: 56 (mmHg)
